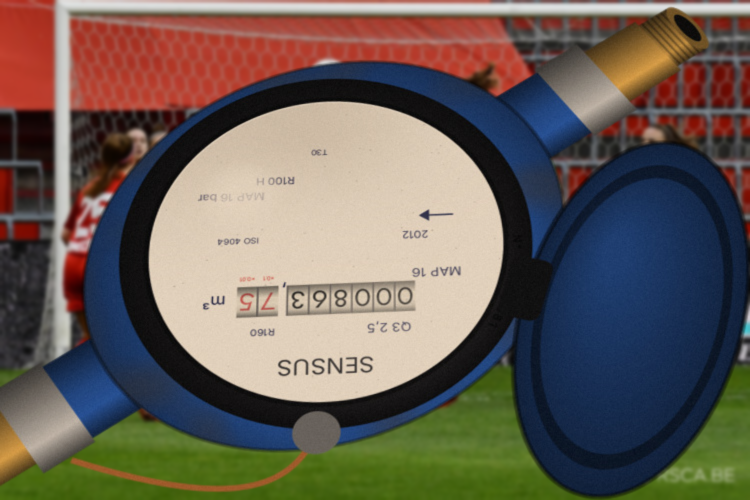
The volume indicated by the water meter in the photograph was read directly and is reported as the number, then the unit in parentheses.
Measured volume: 863.75 (m³)
